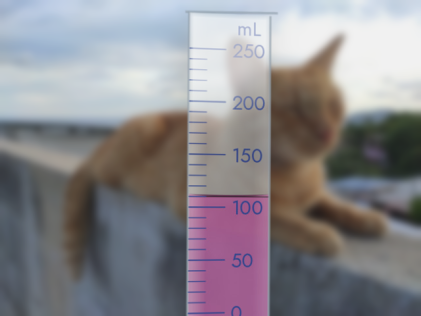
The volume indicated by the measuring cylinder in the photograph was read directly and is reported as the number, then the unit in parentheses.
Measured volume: 110 (mL)
